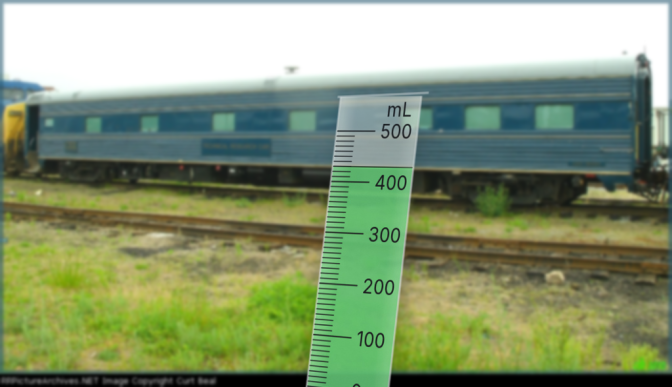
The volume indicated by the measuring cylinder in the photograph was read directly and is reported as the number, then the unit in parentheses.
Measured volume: 430 (mL)
